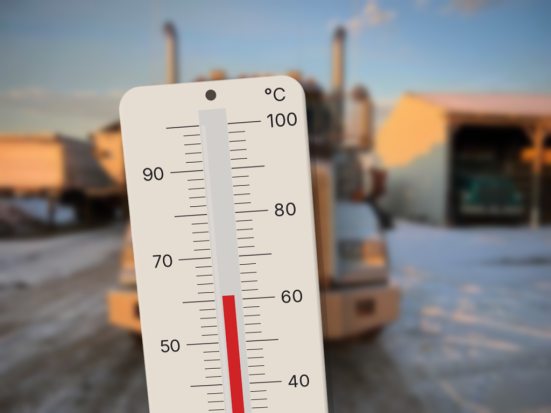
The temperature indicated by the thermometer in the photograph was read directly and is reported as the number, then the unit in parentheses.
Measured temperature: 61 (°C)
